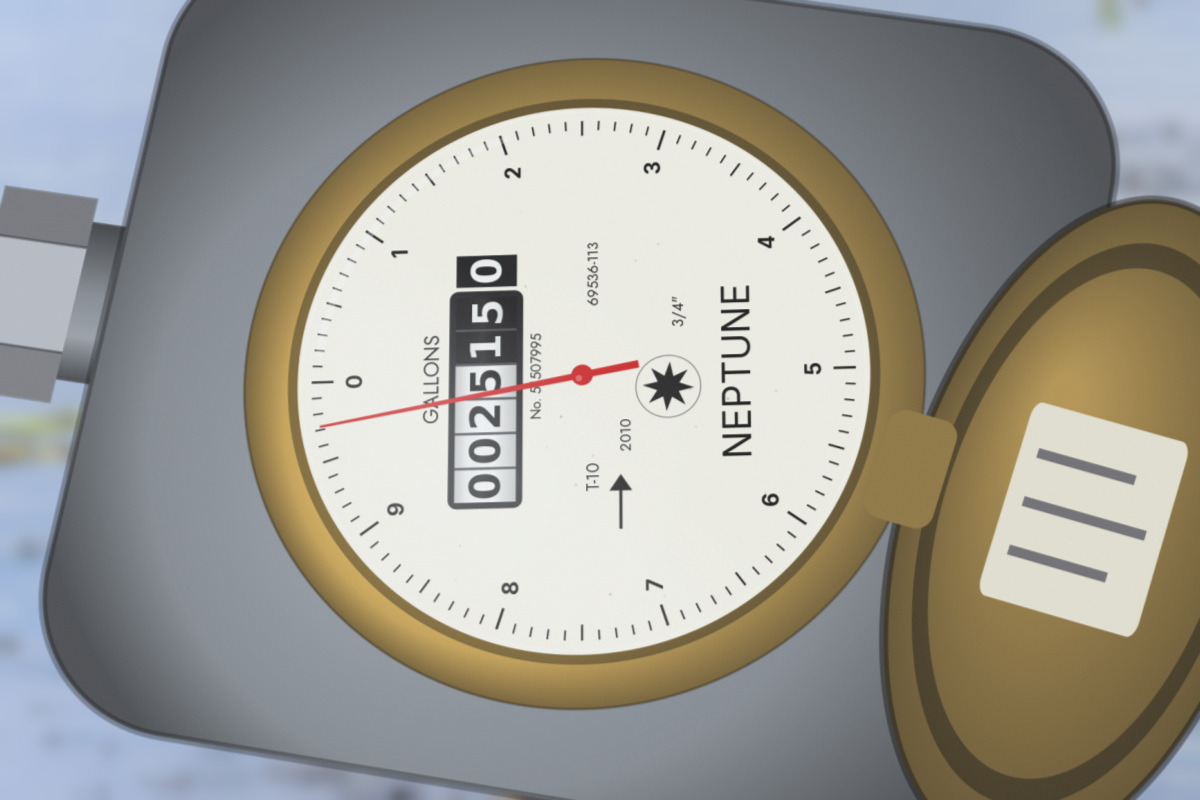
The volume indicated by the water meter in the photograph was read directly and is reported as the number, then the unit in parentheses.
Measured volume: 25149.7 (gal)
